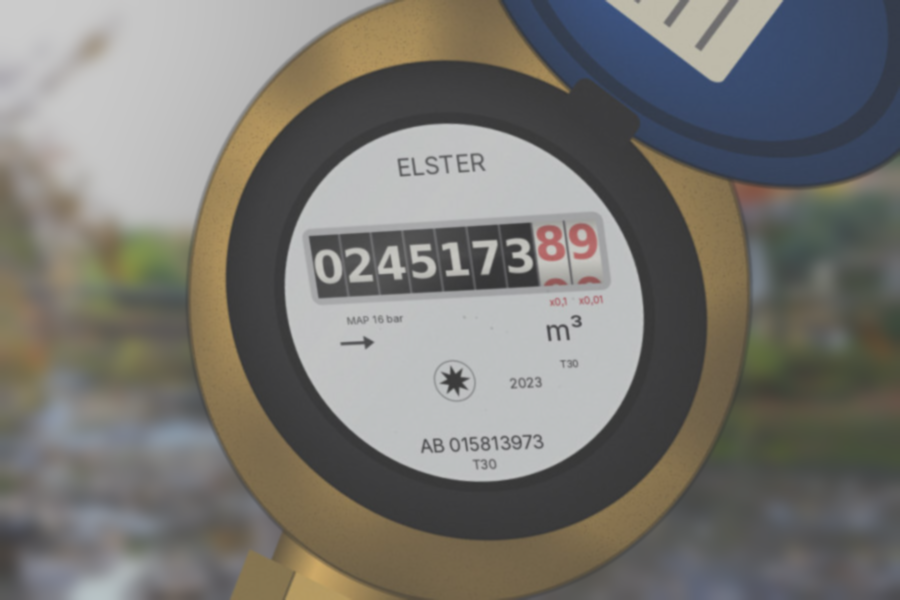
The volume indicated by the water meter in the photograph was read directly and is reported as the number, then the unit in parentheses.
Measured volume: 245173.89 (m³)
